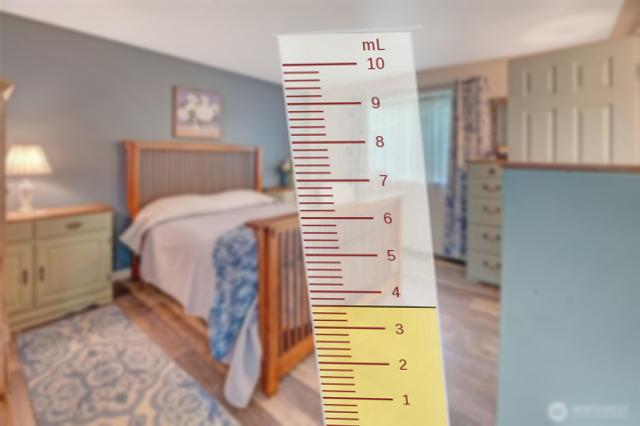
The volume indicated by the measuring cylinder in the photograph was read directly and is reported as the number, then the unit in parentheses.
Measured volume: 3.6 (mL)
